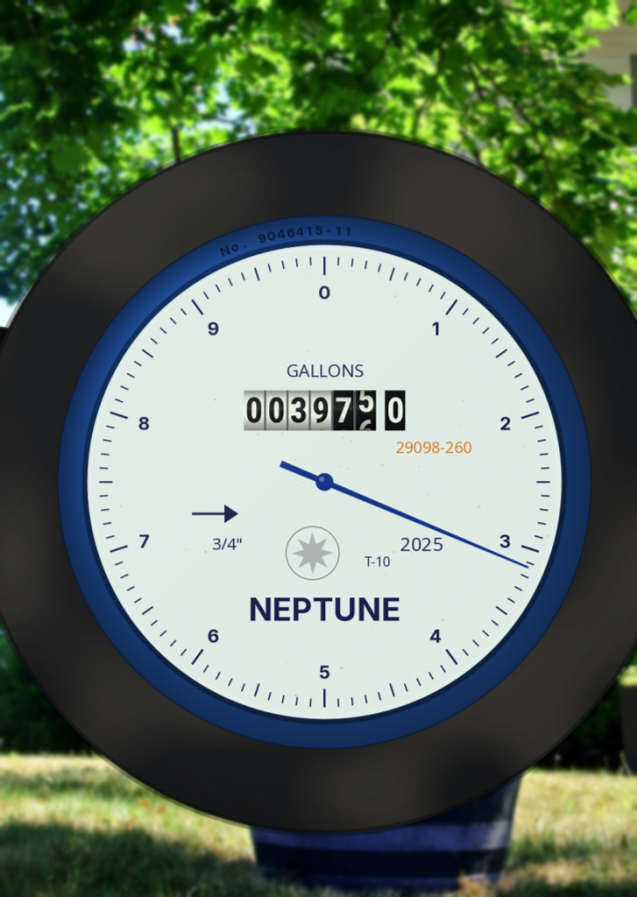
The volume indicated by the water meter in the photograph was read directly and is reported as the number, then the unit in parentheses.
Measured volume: 39753.1 (gal)
